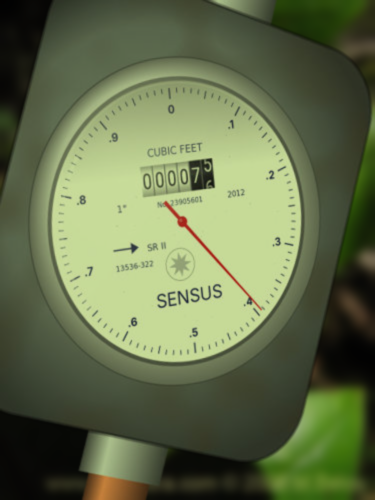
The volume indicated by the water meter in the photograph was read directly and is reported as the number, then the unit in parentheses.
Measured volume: 75.39 (ft³)
